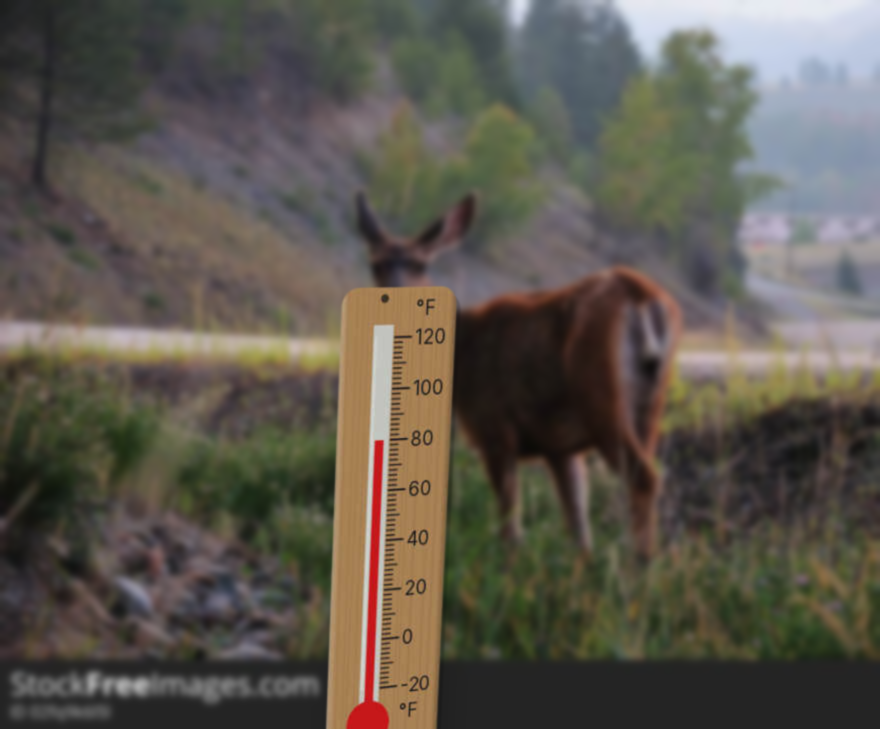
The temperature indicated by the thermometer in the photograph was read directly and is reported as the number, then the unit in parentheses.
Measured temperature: 80 (°F)
